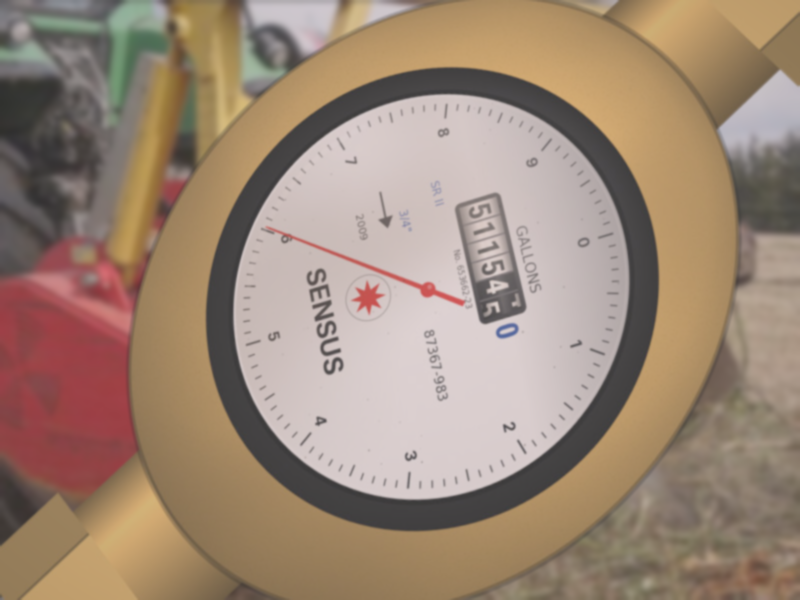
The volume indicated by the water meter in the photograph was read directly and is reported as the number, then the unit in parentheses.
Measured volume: 5115446.0 (gal)
